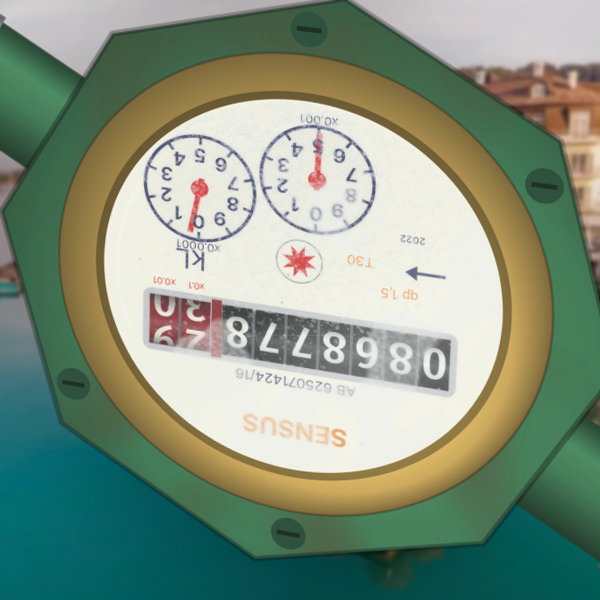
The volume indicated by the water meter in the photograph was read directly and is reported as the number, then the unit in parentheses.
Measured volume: 868778.2950 (kL)
